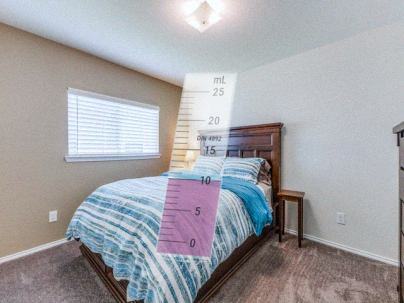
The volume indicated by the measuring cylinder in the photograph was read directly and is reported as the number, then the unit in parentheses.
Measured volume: 10 (mL)
